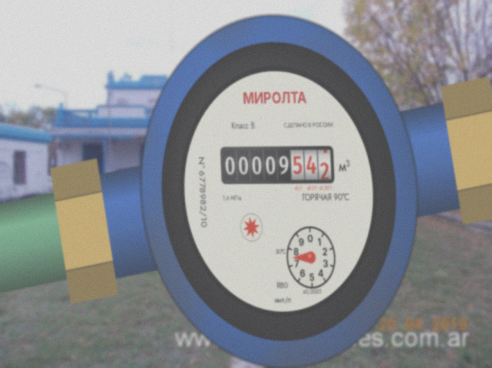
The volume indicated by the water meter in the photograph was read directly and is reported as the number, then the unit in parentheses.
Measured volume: 9.5417 (m³)
